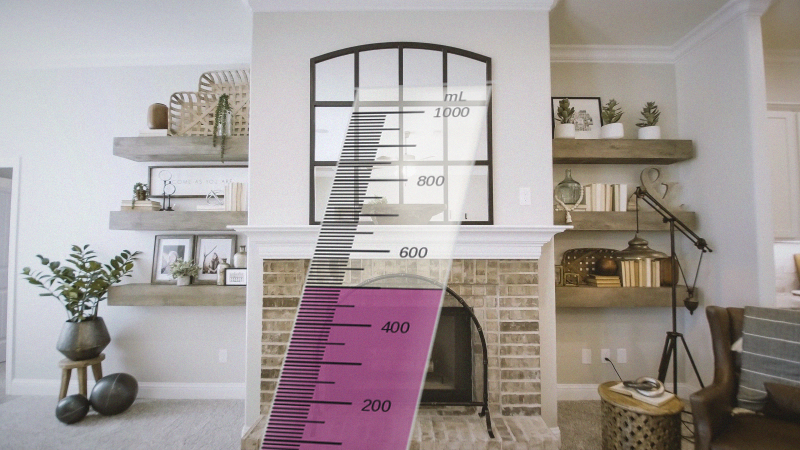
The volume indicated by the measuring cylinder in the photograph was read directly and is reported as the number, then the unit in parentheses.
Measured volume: 500 (mL)
